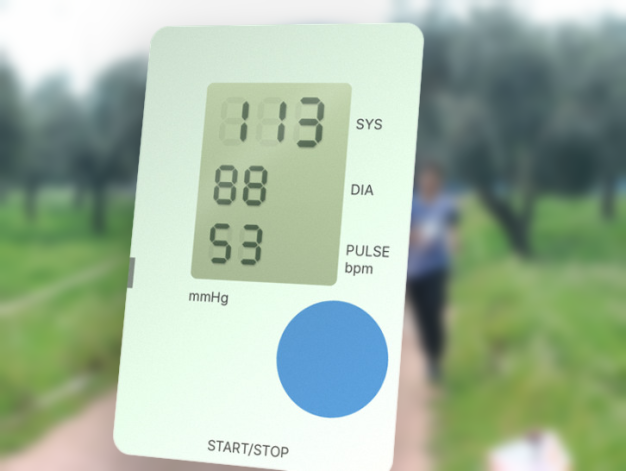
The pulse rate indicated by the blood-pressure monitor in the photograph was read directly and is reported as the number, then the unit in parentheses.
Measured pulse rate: 53 (bpm)
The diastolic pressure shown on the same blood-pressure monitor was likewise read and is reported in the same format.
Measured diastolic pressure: 88 (mmHg)
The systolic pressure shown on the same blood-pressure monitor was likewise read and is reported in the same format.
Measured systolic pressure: 113 (mmHg)
